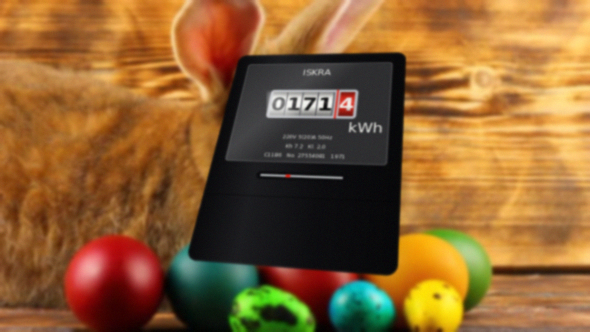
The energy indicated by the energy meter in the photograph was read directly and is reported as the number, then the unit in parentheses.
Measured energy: 171.4 (kWh)
